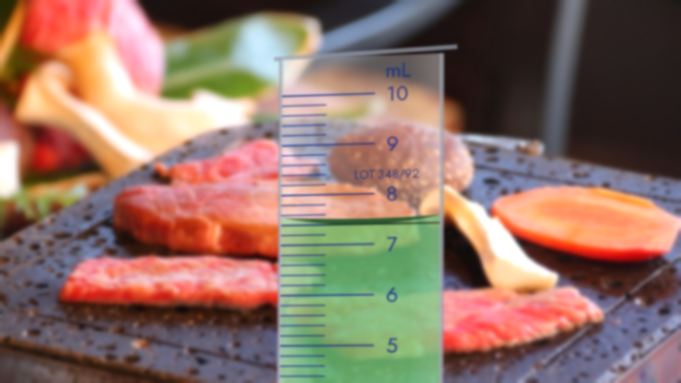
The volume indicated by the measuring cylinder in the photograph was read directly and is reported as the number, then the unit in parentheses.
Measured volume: 7.4 (mL)
